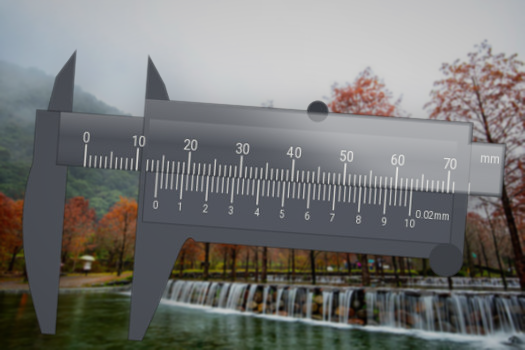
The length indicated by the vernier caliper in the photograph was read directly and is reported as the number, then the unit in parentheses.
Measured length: 14.0 (mm)
